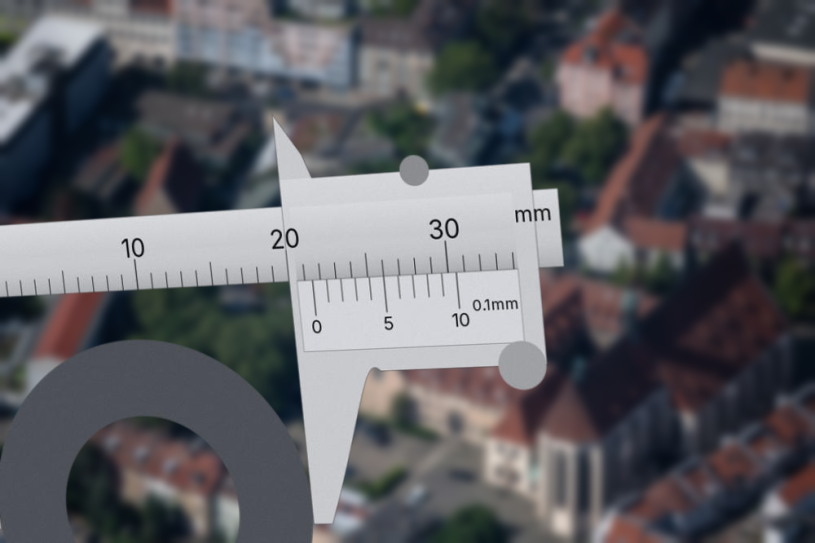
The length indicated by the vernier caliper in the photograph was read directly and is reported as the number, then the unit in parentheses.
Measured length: 21.5 (mm)
